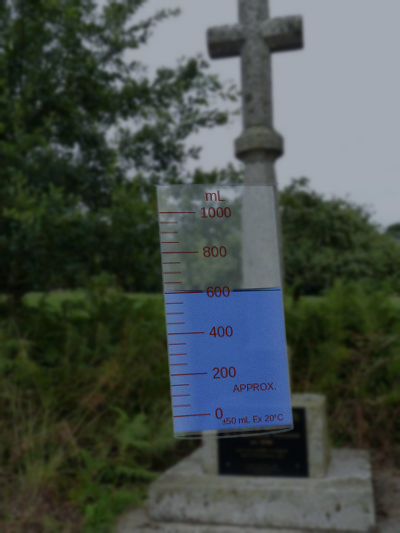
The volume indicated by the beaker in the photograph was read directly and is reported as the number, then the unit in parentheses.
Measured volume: 600 (mL)
